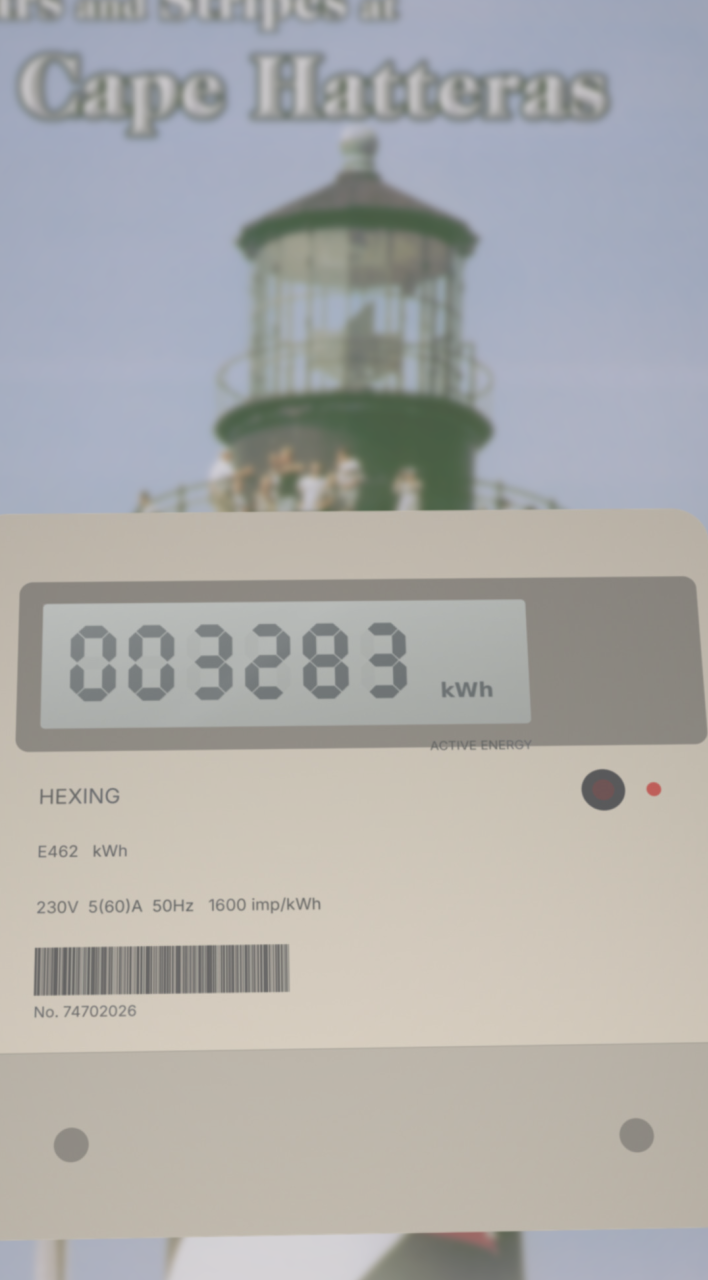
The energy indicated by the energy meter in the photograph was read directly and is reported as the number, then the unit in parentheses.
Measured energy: 3283 (kWh)
